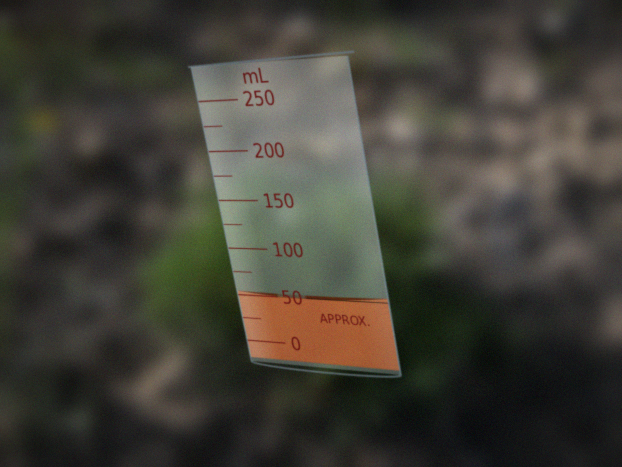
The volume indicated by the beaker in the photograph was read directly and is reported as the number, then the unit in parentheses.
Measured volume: 50 (mL)
